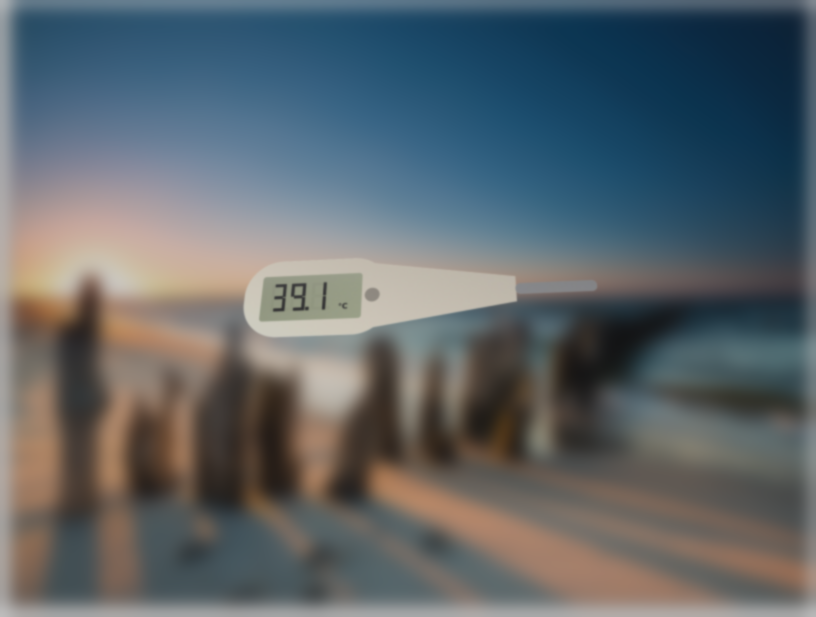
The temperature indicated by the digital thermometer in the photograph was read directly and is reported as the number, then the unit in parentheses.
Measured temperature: 39.1 (°C)
